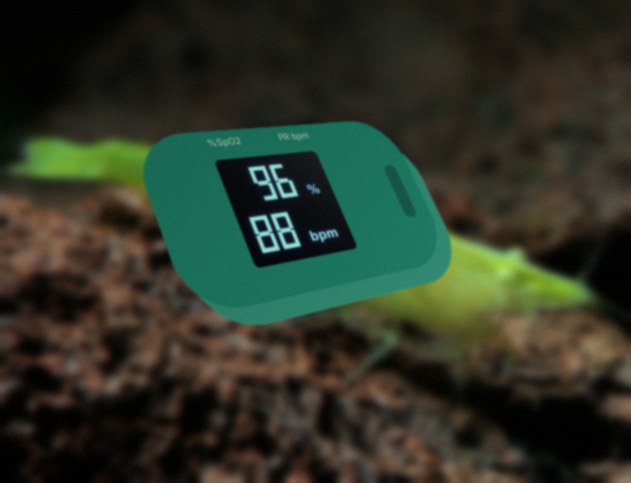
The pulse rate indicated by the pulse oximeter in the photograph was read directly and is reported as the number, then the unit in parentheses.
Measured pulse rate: 88 (bpm)
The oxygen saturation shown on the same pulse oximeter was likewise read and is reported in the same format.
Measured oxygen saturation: 96 (%)
